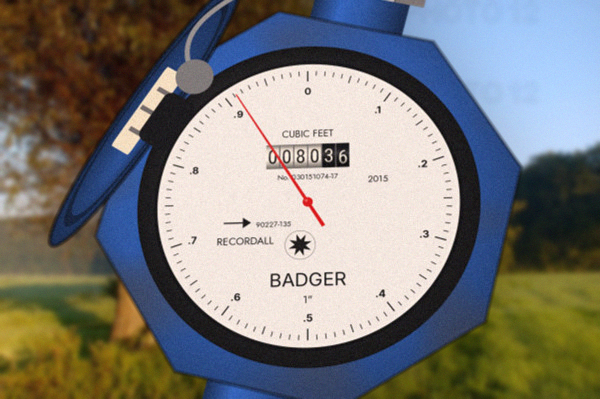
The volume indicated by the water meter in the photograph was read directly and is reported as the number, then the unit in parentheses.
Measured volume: 8035.91 (ft³)
